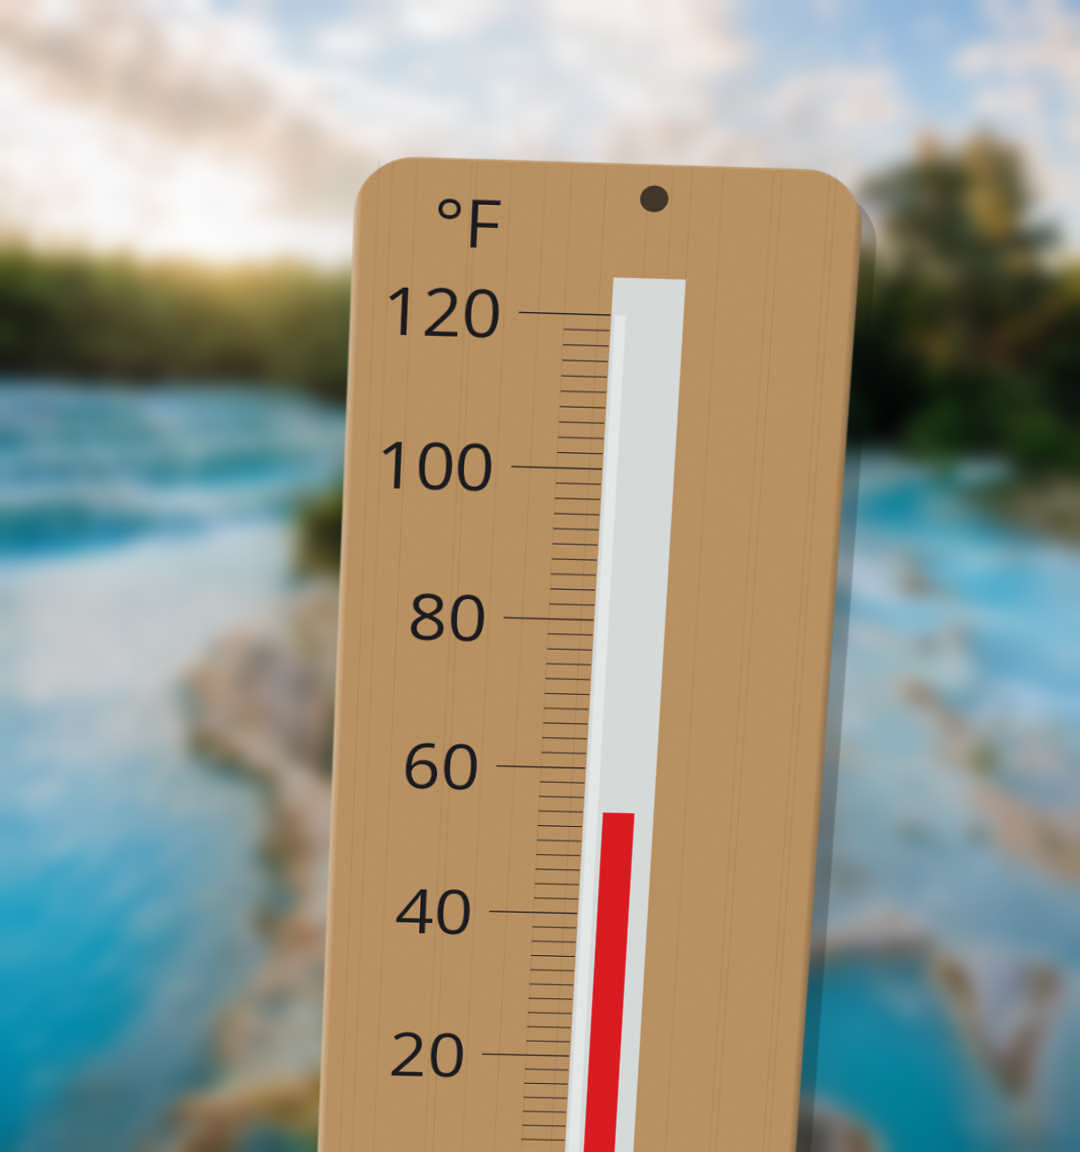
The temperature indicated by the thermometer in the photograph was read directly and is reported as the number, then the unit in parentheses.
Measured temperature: 54 (°F)
